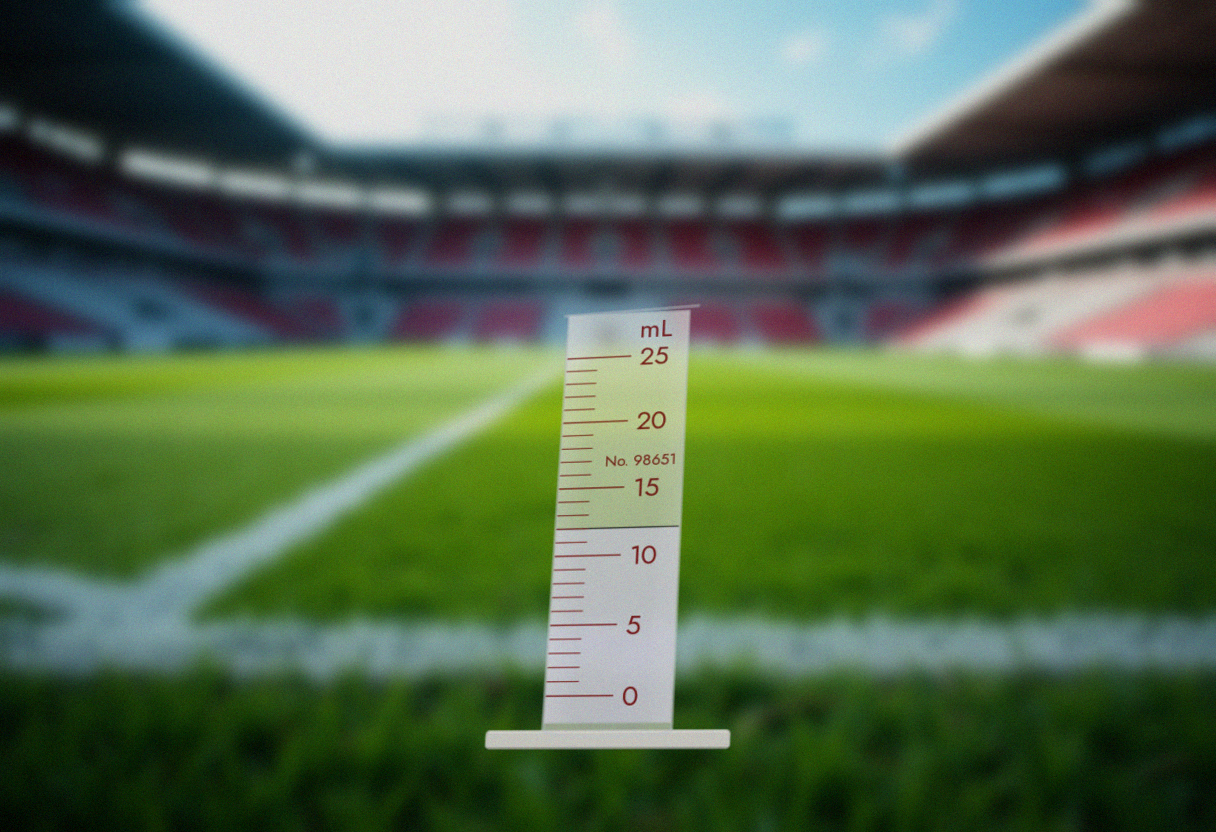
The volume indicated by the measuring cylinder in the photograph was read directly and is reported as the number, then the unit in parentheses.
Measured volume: 12 (mL)
